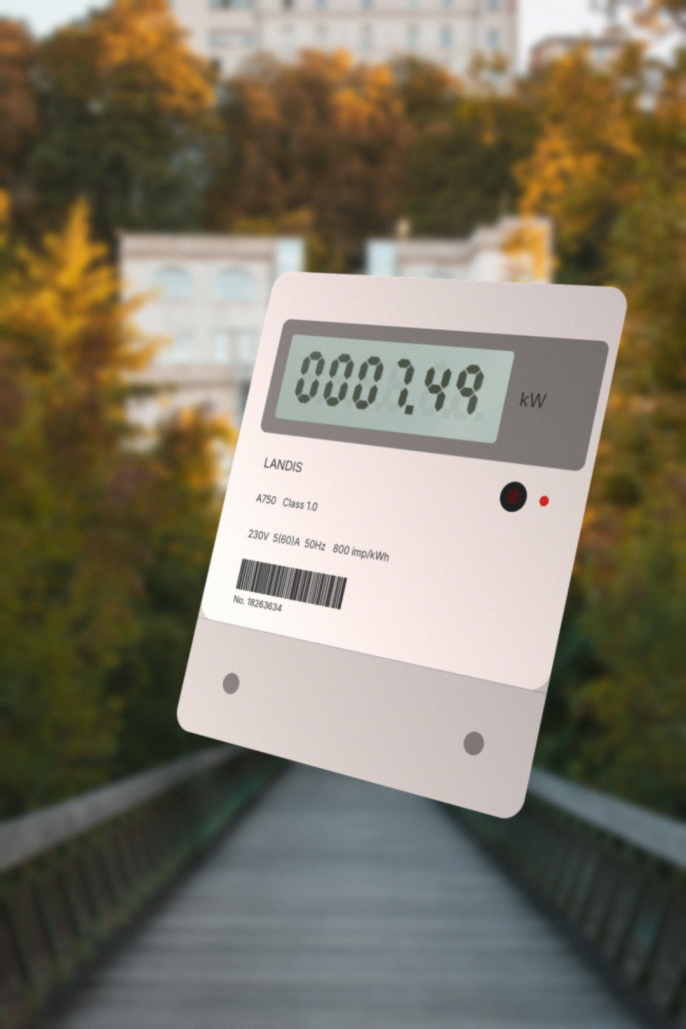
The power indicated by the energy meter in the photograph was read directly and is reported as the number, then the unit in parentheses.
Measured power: 7.49 (kW)
